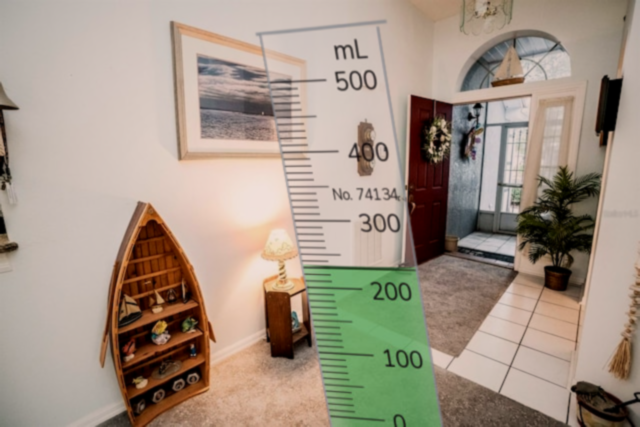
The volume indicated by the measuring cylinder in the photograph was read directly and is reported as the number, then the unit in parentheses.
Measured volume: 230 (mL)
